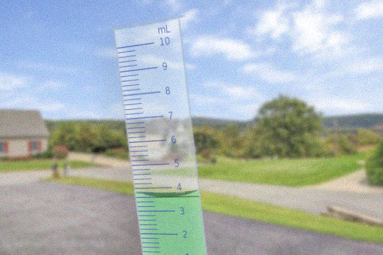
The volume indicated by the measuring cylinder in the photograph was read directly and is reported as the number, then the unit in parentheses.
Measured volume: 3.6 (mL)
